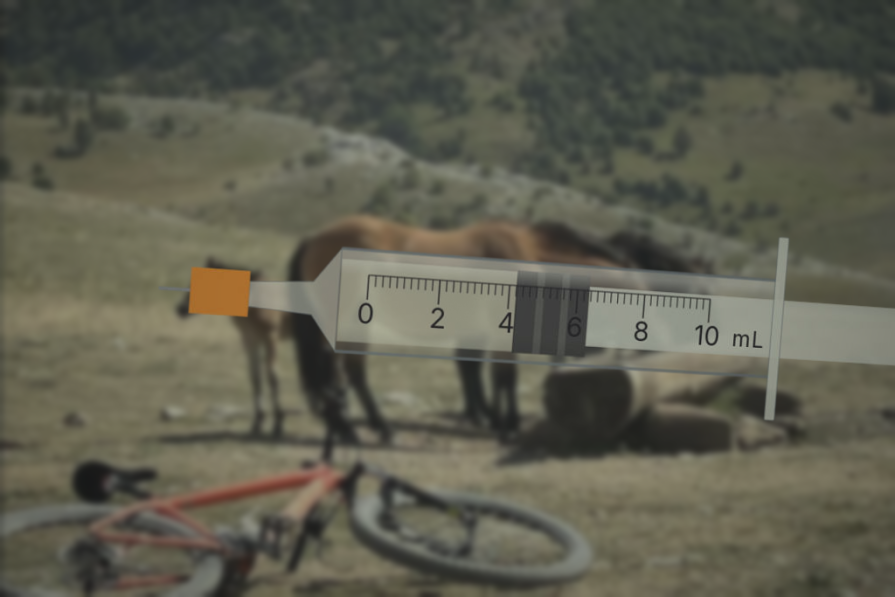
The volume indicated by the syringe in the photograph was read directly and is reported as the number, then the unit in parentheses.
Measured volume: 4.2 (mL)
